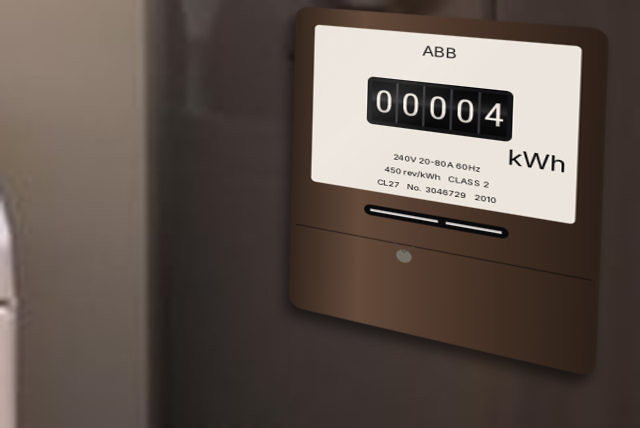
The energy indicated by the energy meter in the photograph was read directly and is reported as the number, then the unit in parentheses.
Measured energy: 4 (kWh)
